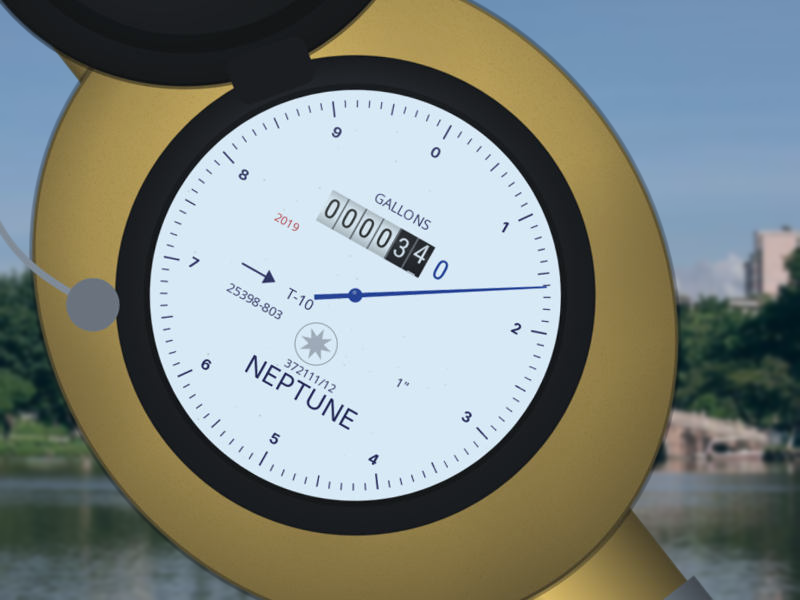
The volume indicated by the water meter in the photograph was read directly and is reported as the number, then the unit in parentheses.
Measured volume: 341.6 (gal)
